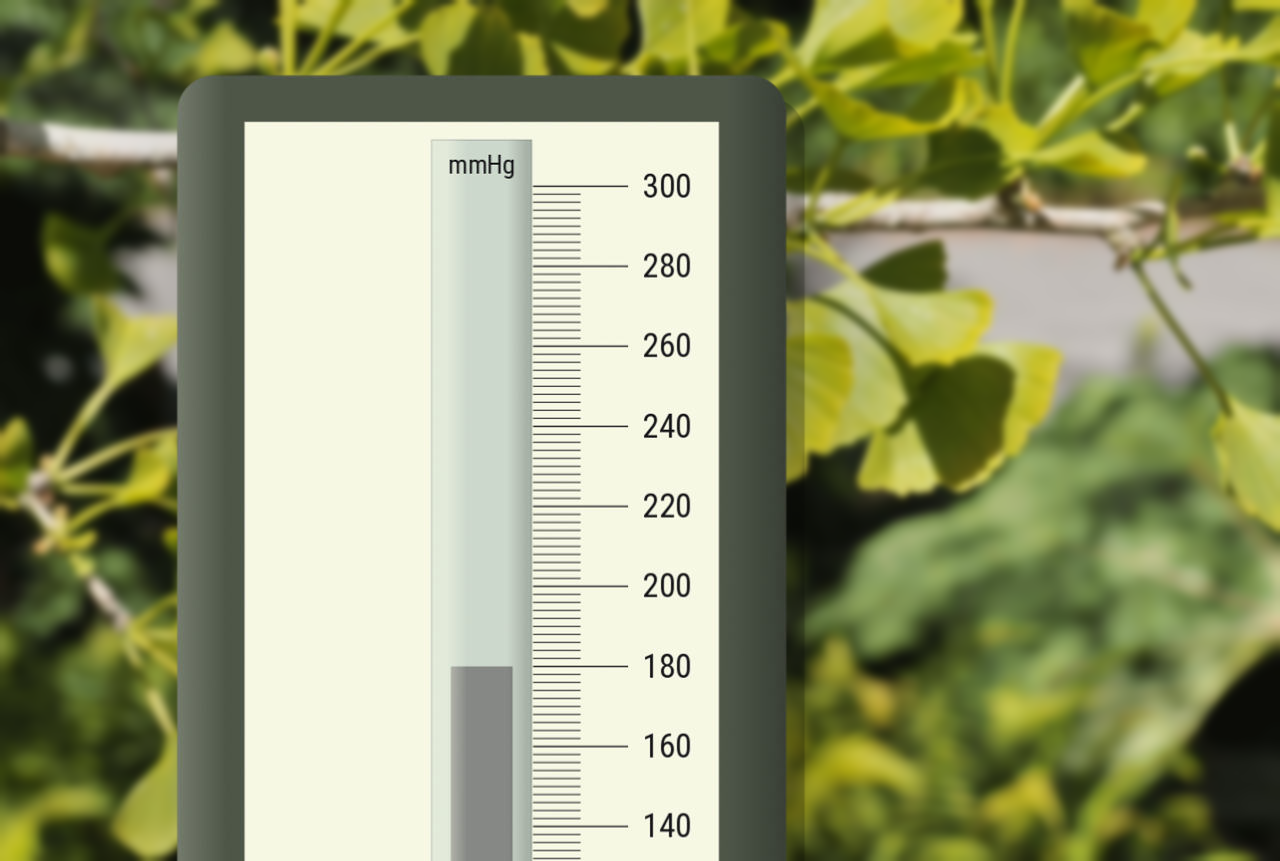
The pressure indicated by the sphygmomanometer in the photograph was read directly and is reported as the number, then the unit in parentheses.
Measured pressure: 180 (mmHg)
